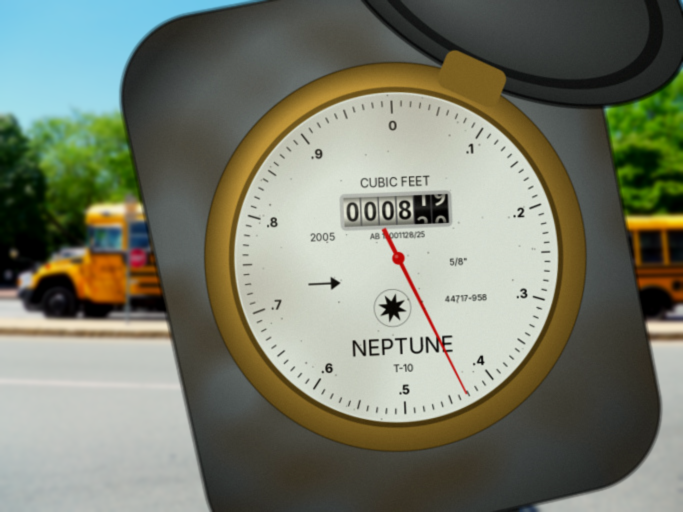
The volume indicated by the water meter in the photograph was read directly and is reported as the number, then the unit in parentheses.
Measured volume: 819.43 (ft³)
